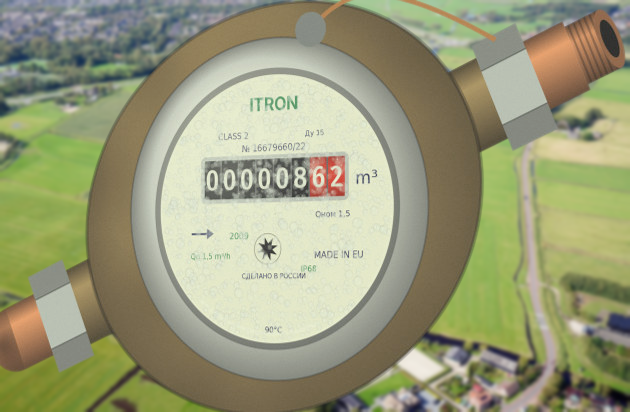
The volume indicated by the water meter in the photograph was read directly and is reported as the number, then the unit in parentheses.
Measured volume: 8.62 (m³)
